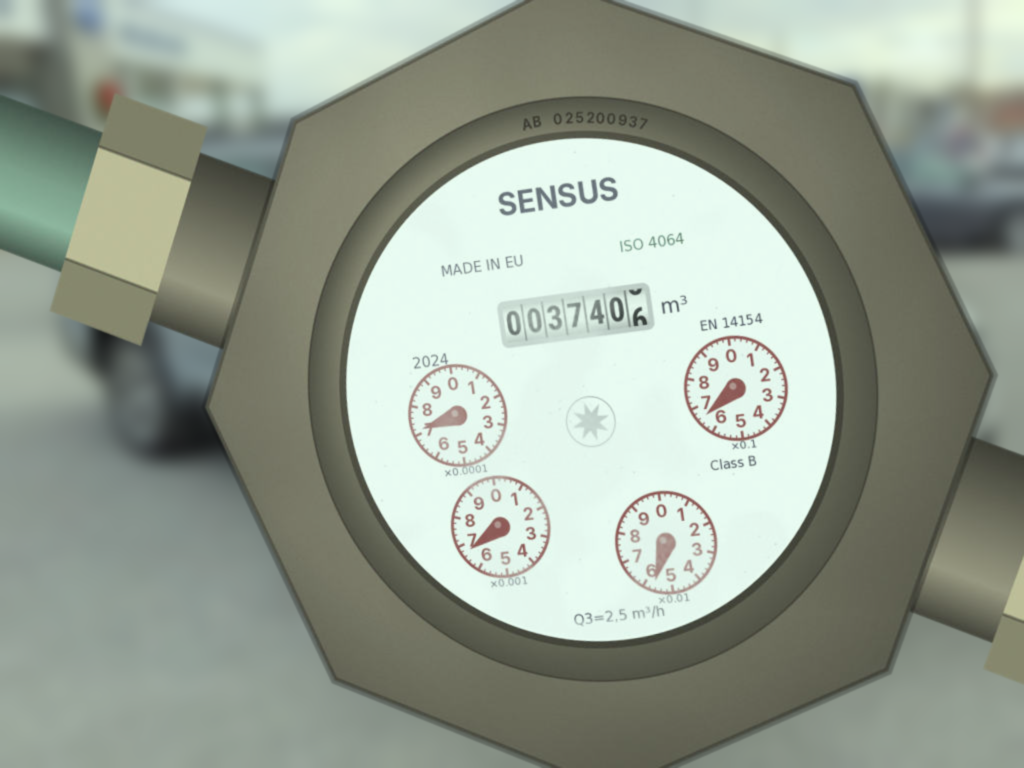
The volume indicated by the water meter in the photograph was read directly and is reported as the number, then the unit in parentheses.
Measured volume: 37405.6567 (m³)
